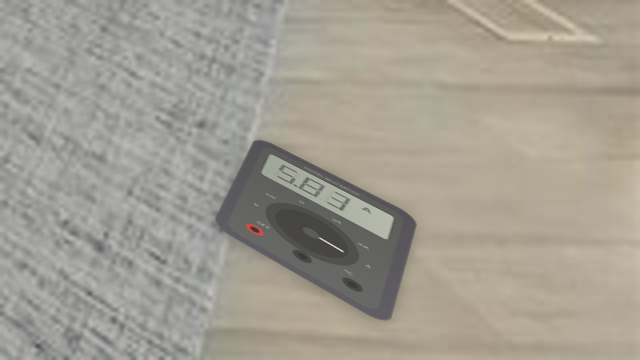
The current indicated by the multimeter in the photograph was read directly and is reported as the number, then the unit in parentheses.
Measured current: 5.83 (A)
